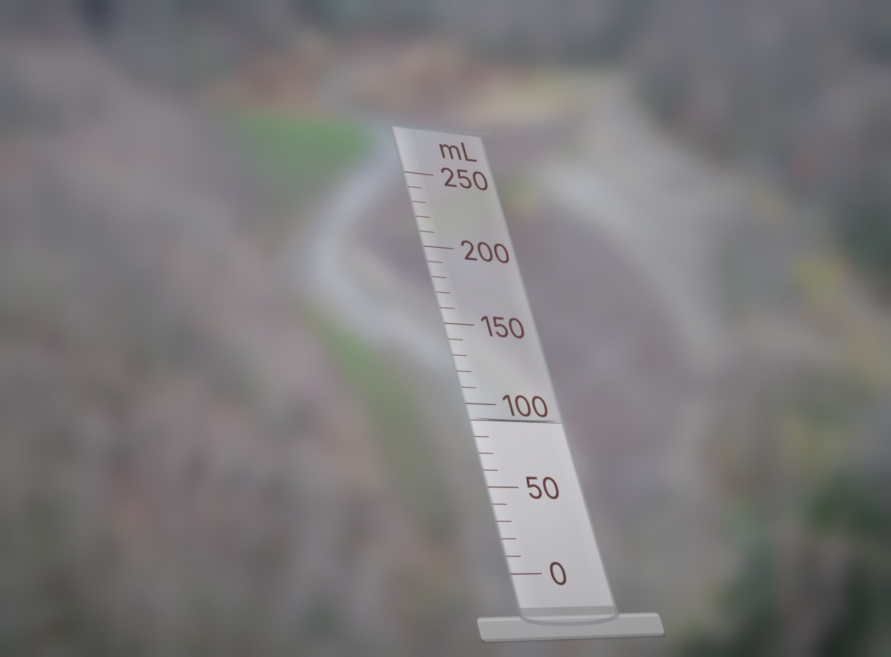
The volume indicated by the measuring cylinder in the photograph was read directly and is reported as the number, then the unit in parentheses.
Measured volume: 90 (mL)
